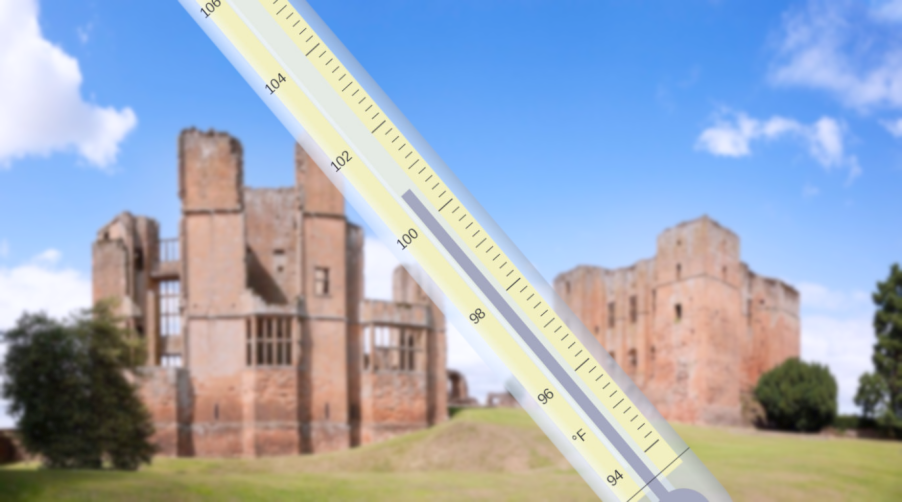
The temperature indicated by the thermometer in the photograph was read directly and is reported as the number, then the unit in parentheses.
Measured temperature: 100.7 (°F)
